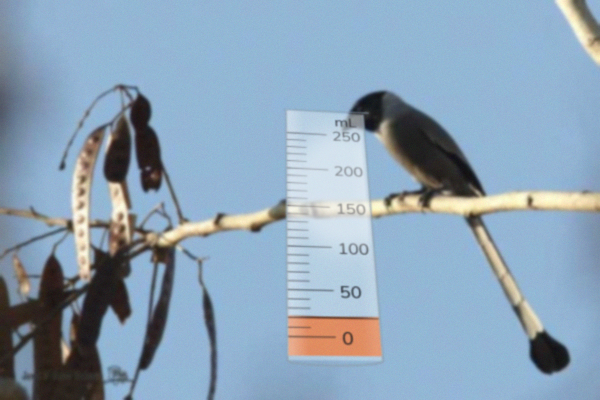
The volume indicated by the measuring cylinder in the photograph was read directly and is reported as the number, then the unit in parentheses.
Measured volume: 20 (mL)
